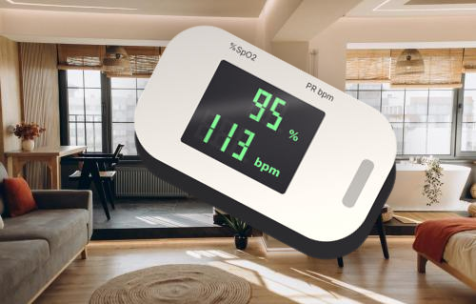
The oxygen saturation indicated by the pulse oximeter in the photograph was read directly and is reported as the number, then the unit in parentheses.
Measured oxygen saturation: 95 (%)
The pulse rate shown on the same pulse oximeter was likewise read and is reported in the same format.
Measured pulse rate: 113 (bpm)
